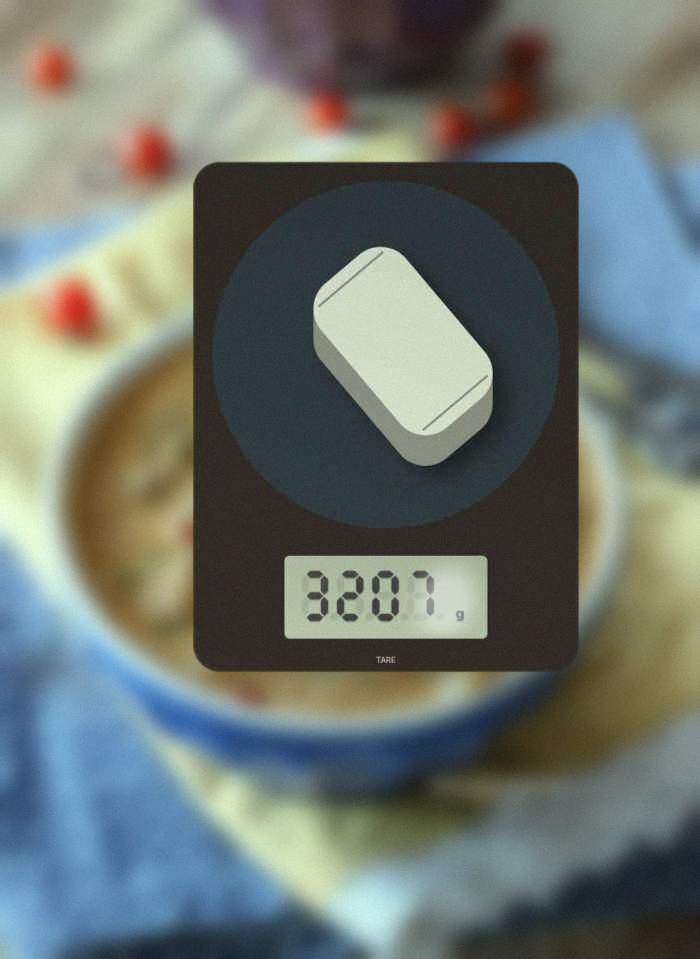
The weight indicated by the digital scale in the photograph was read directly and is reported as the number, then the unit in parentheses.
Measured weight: 3207 (g)
